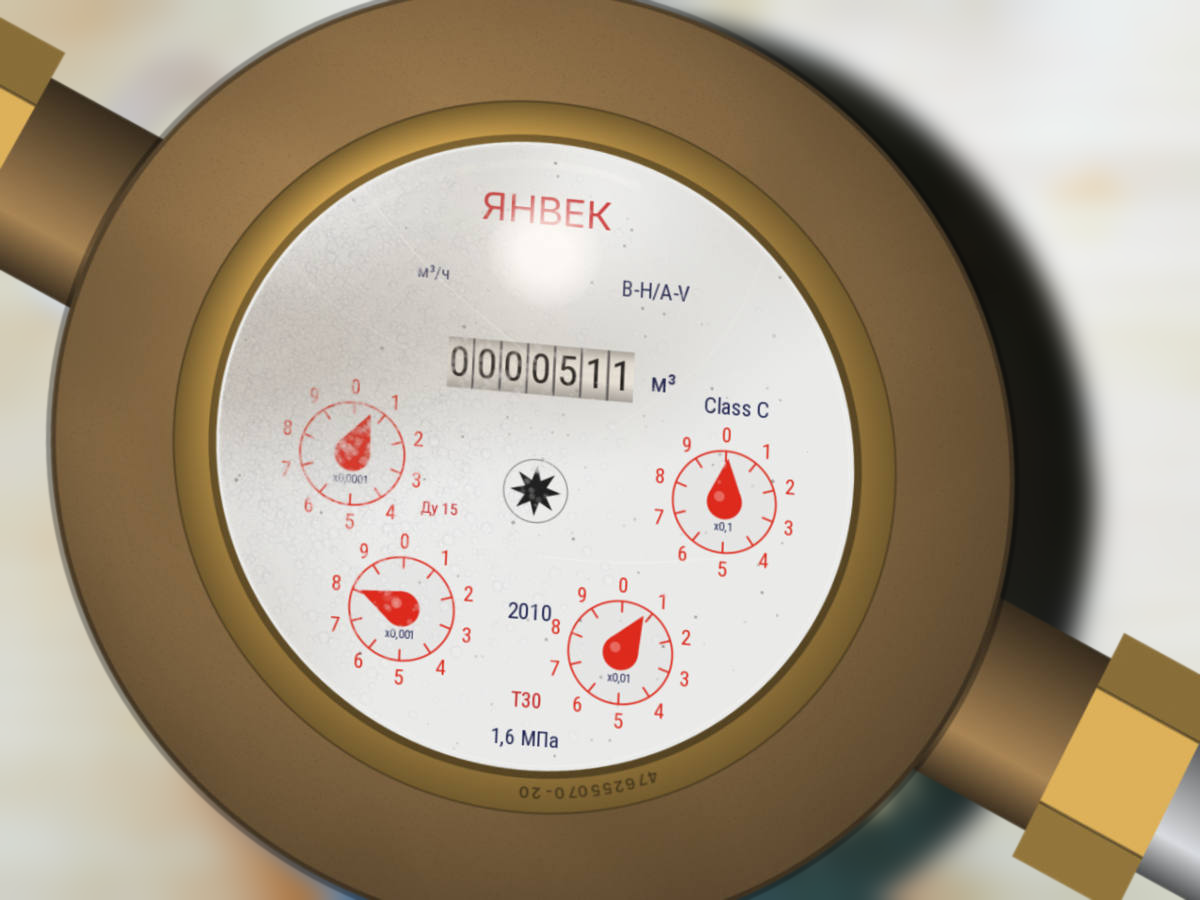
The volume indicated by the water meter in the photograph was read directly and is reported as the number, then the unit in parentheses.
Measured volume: 511.0080 (m³)
